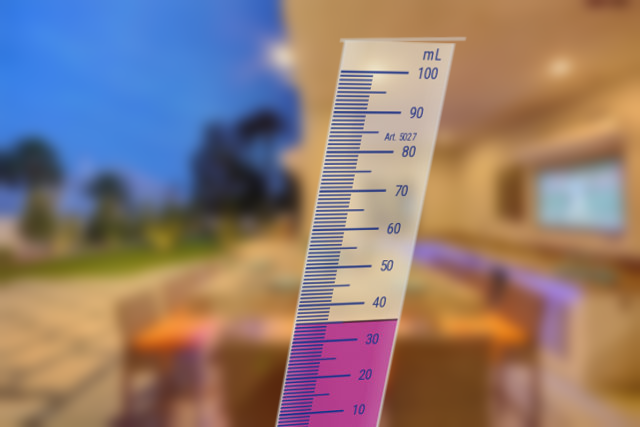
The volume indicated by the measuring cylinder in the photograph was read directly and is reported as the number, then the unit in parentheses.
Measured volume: 35 (mL)
